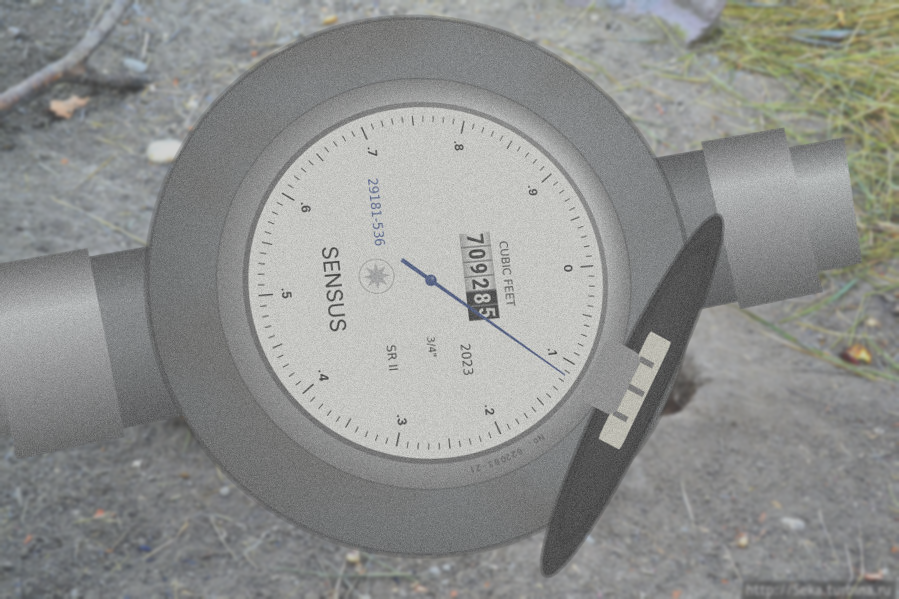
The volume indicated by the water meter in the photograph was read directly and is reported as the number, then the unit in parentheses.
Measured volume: 709285.11 (ft³)
